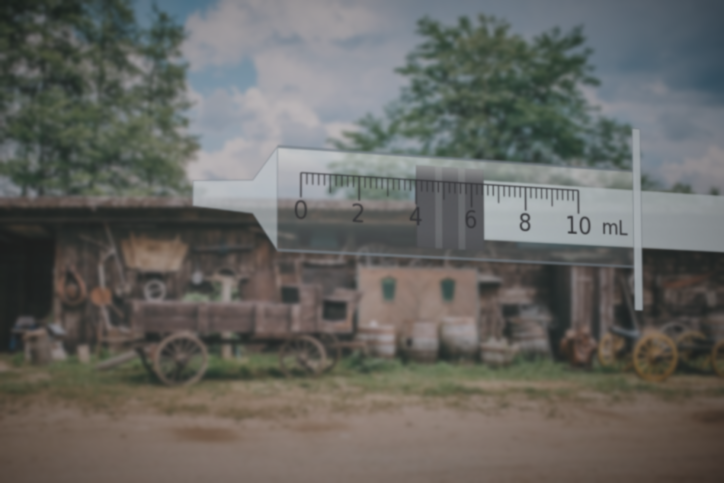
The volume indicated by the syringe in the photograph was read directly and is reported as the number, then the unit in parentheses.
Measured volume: 4 (mL)
